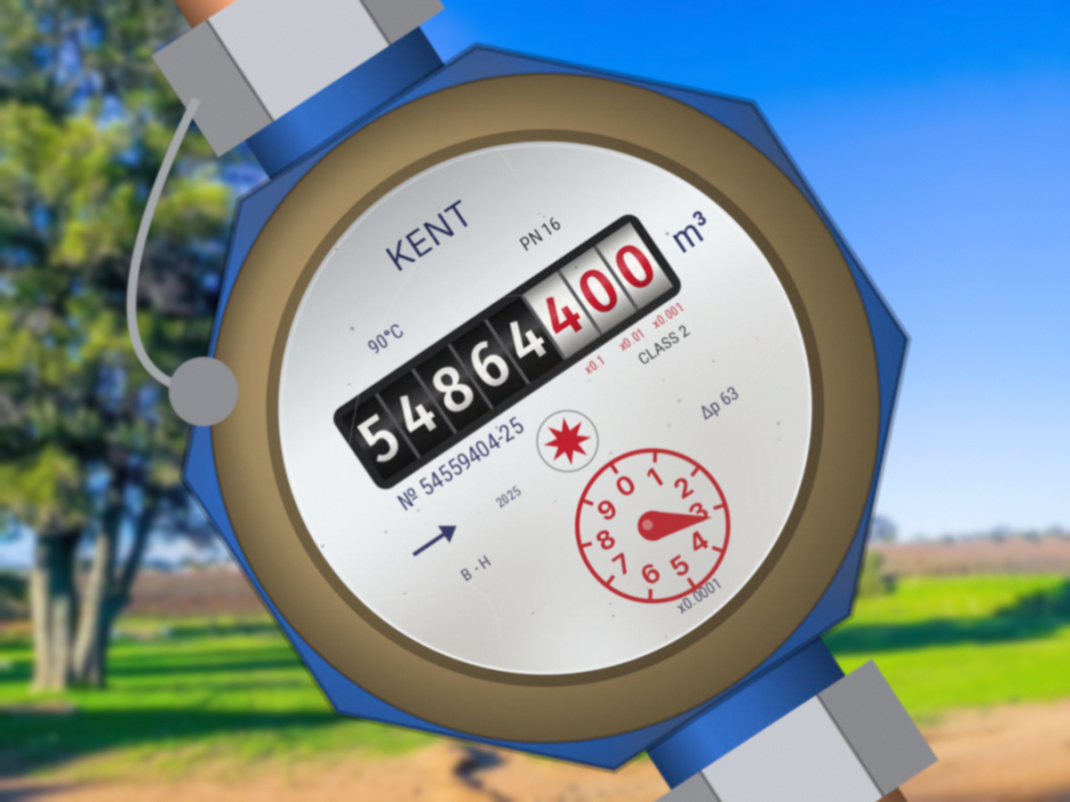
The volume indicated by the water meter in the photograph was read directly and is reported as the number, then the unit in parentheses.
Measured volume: 54864.4003 (m³)
